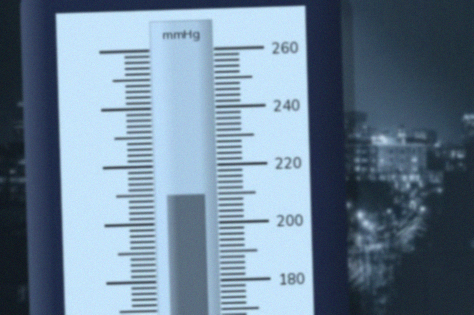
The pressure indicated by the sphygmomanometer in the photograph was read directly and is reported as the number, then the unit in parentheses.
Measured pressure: 210 (mmHg)
